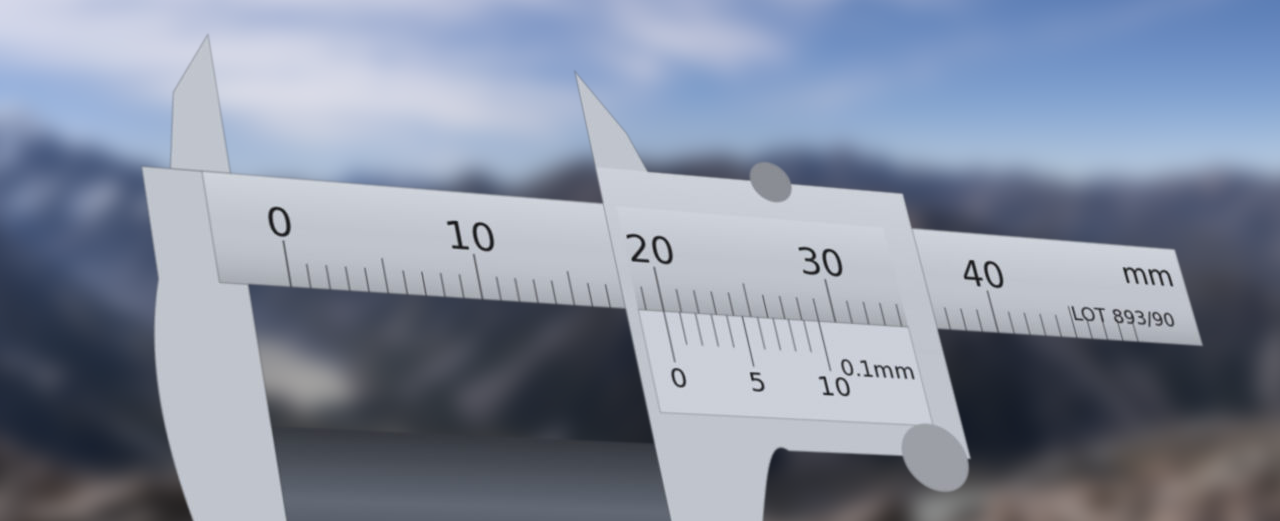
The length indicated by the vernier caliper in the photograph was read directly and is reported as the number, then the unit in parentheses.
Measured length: 20.0 (mm)
